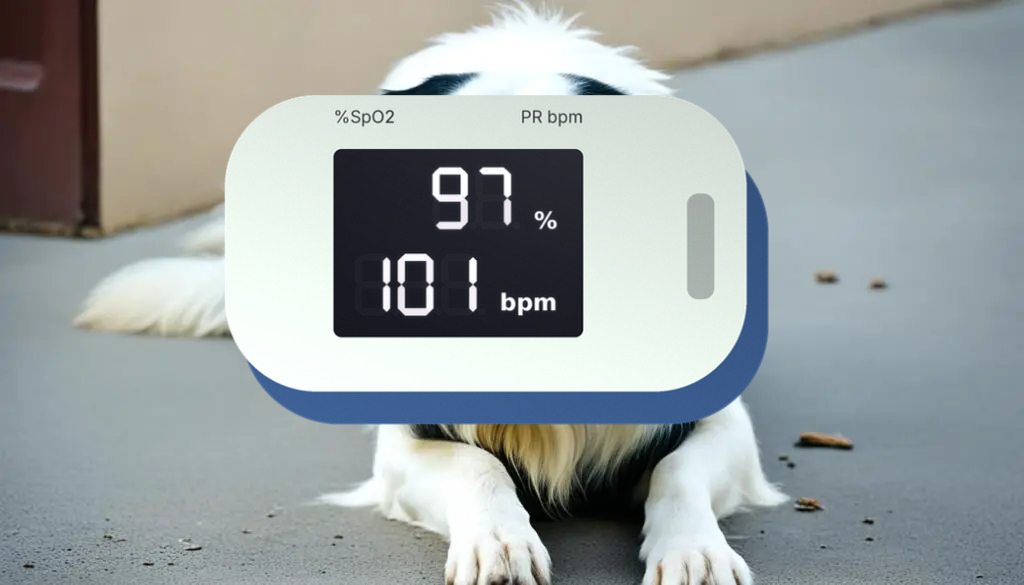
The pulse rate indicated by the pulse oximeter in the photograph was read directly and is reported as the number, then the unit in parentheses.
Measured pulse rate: 101 (bpm)
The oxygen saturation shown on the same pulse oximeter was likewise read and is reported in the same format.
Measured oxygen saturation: 97 (%)
